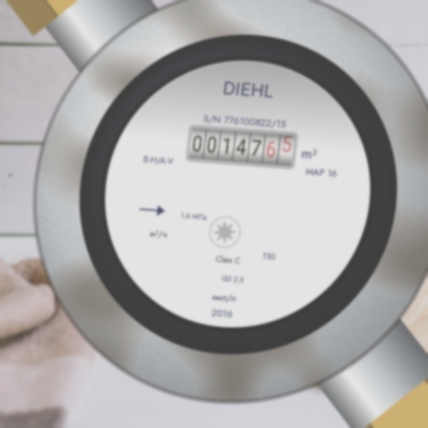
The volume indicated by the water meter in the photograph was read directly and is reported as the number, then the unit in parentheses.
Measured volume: 147.65 (m³)
